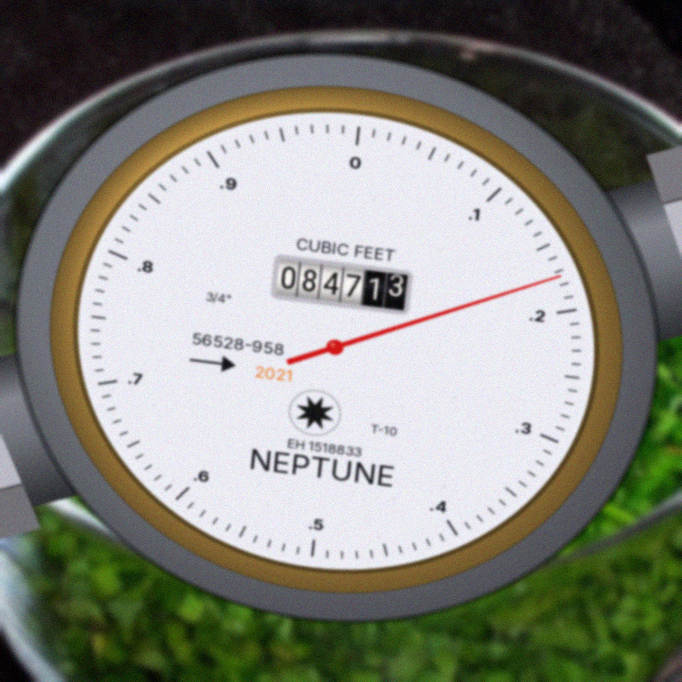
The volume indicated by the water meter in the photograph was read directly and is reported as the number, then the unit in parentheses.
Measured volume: 84713.17 (ft³)
